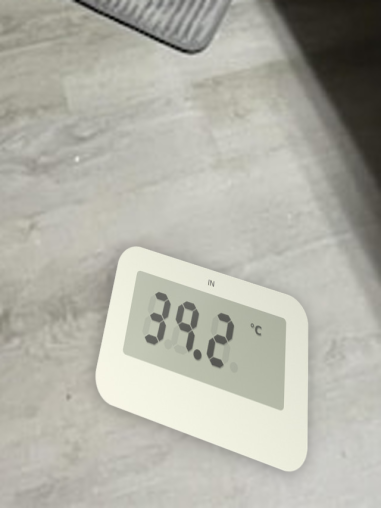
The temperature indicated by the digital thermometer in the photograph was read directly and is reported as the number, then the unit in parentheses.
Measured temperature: 39.2 (°C)
